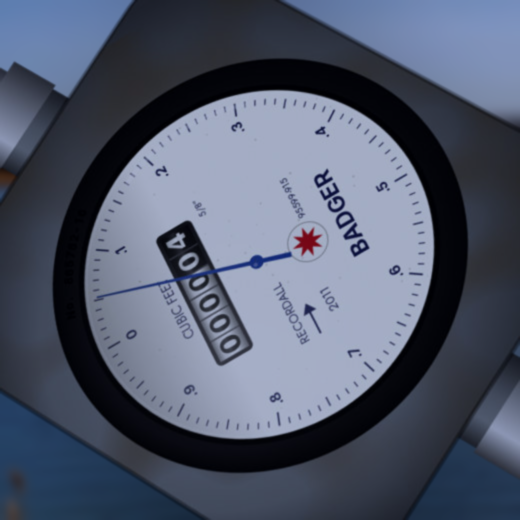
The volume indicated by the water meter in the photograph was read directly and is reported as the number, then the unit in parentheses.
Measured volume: 4.05 (ft³)
